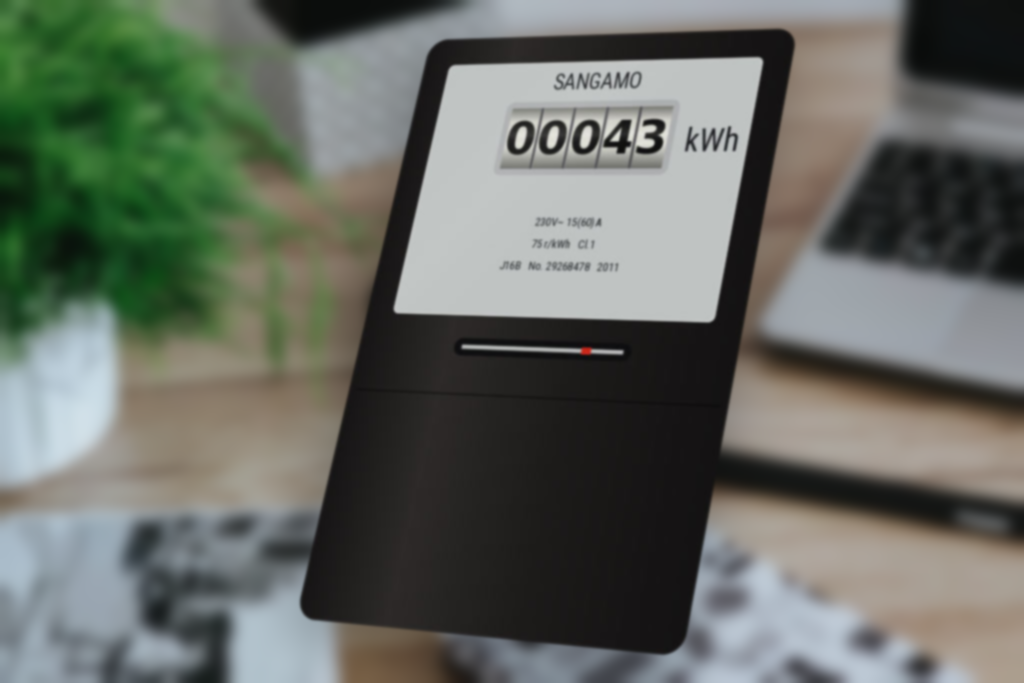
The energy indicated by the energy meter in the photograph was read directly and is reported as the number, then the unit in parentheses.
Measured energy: 43 (kWh)
